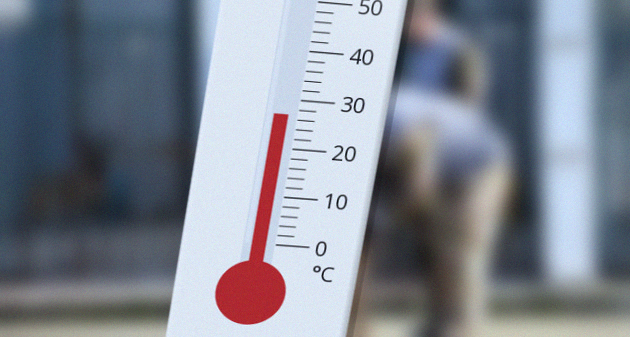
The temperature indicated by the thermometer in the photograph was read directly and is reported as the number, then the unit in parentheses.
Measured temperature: 27 (°C)
